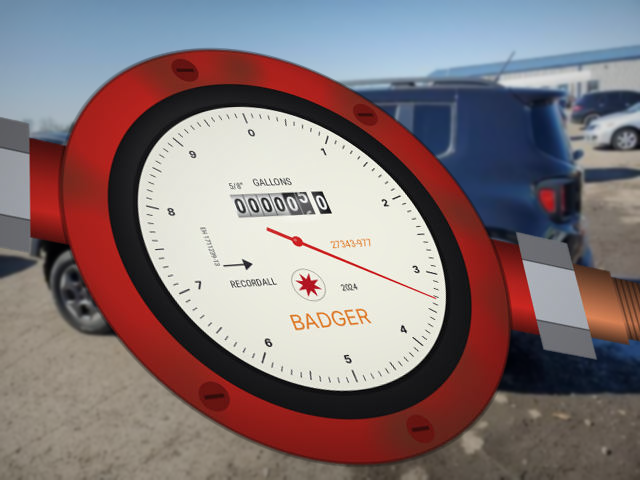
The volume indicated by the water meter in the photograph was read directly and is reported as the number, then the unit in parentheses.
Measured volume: 53.3 (gal)
